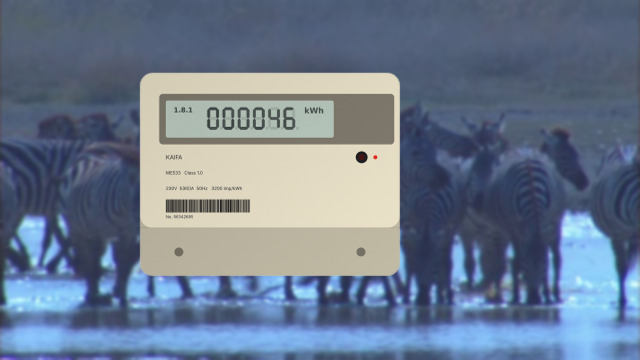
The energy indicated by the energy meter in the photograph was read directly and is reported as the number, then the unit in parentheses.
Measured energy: 46 (kWh)
